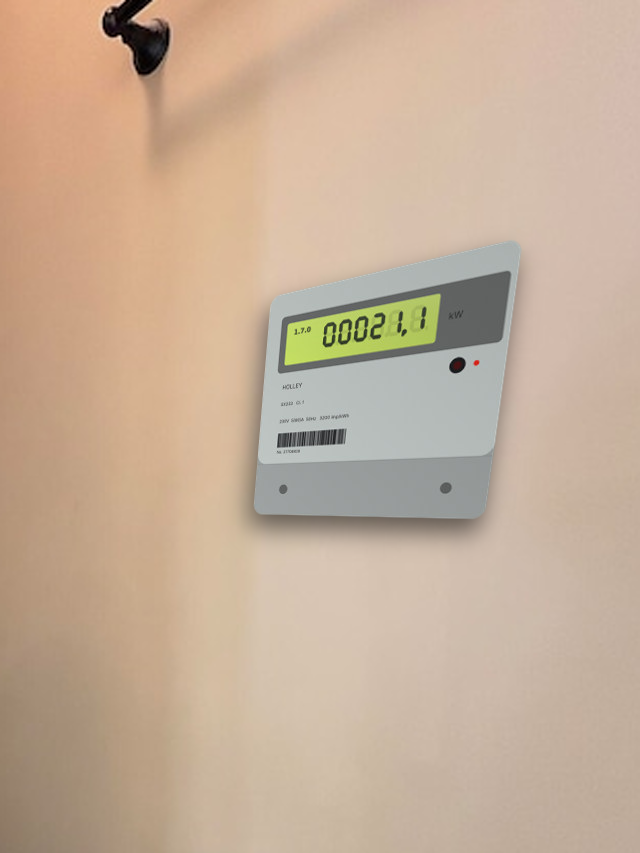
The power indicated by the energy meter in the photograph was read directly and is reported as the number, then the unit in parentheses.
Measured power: 21.1 (kW)
